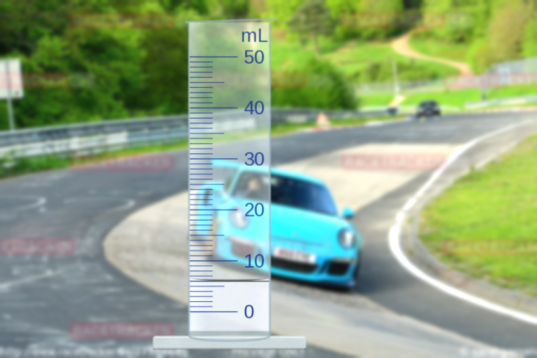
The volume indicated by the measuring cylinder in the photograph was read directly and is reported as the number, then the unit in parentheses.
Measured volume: 6 (mL)
